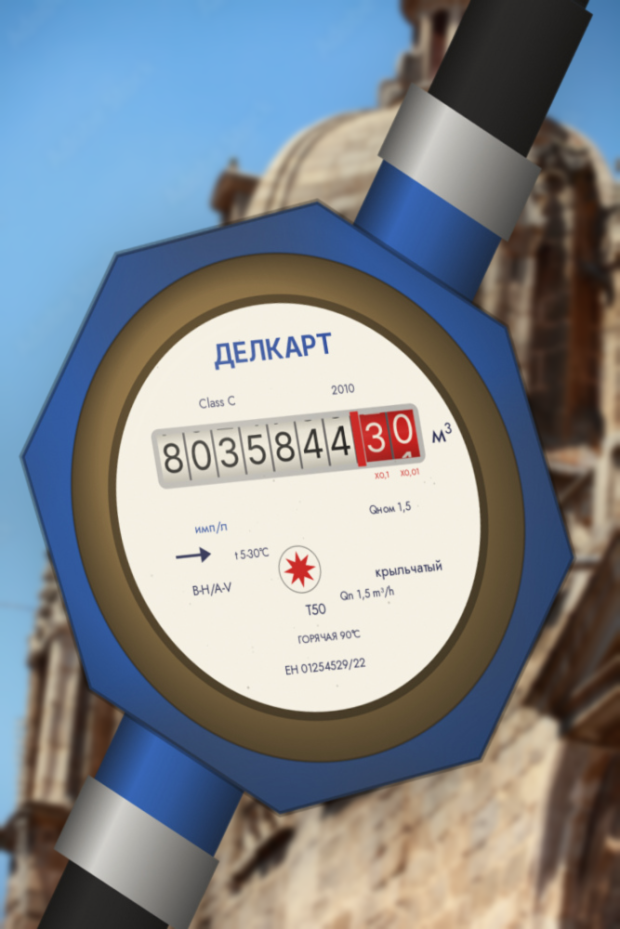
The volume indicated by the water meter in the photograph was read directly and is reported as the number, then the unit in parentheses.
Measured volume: 8035844.30 (m³)
